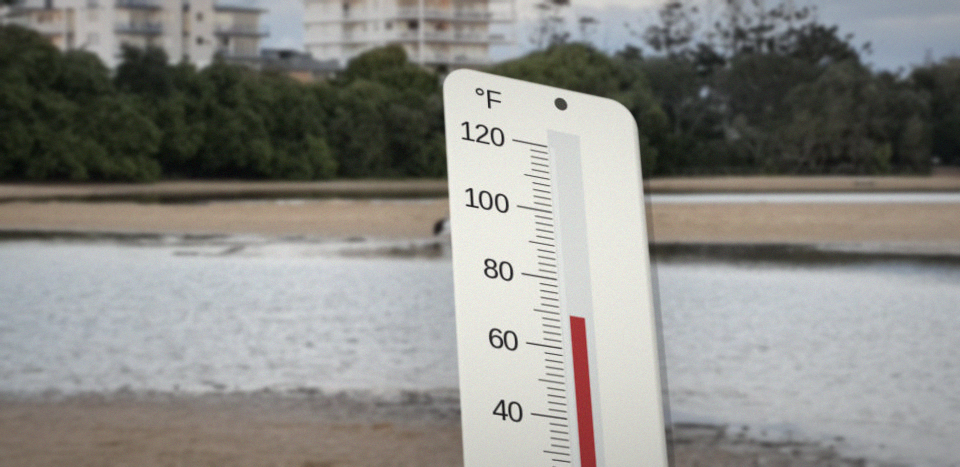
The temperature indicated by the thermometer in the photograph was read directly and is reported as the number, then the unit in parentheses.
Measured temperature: 70 (°F)
